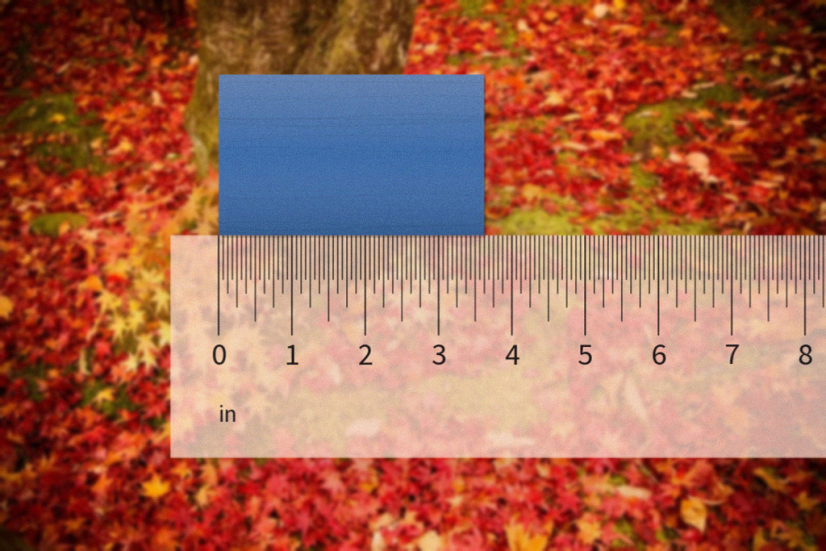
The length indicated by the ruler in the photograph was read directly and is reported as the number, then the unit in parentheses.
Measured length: 3.625 (in)
